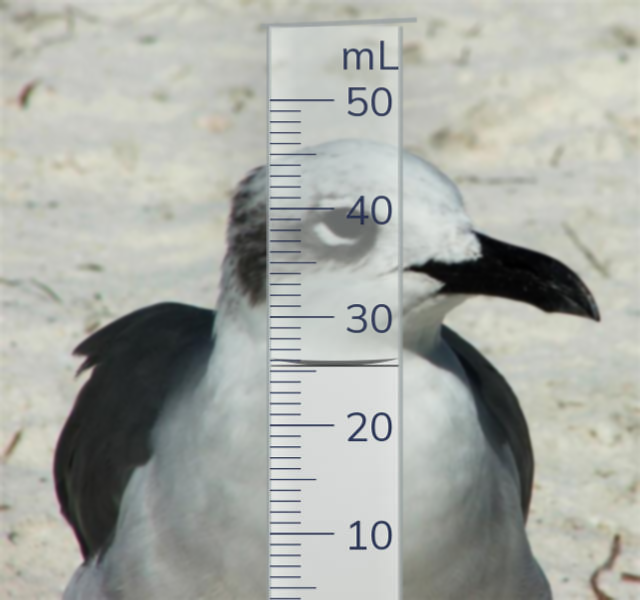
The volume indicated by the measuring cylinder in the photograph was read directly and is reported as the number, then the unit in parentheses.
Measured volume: 25.5 (mL)
